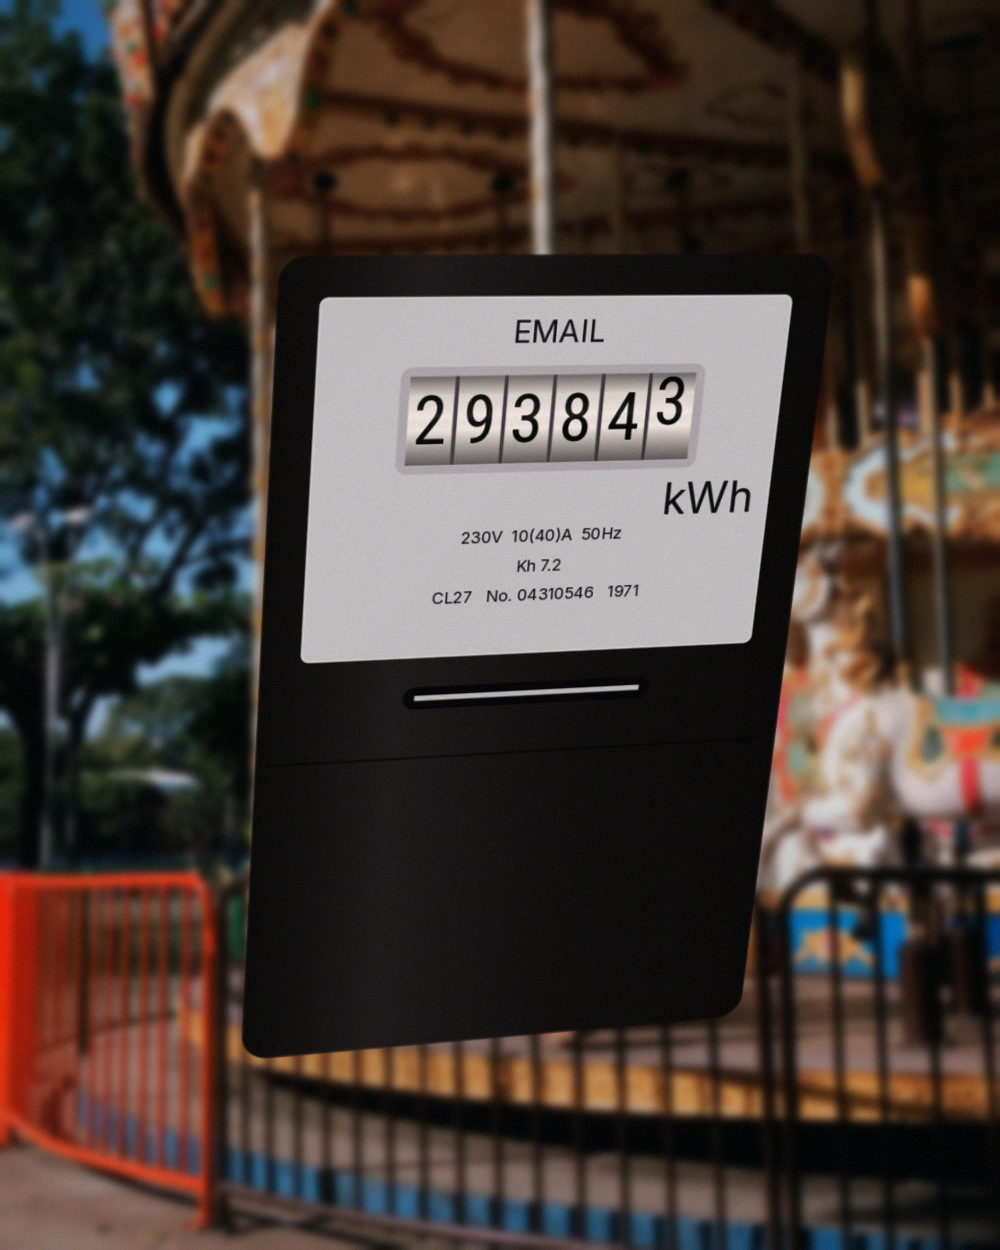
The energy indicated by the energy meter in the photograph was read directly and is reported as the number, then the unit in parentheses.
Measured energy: 293843 (kWh)
